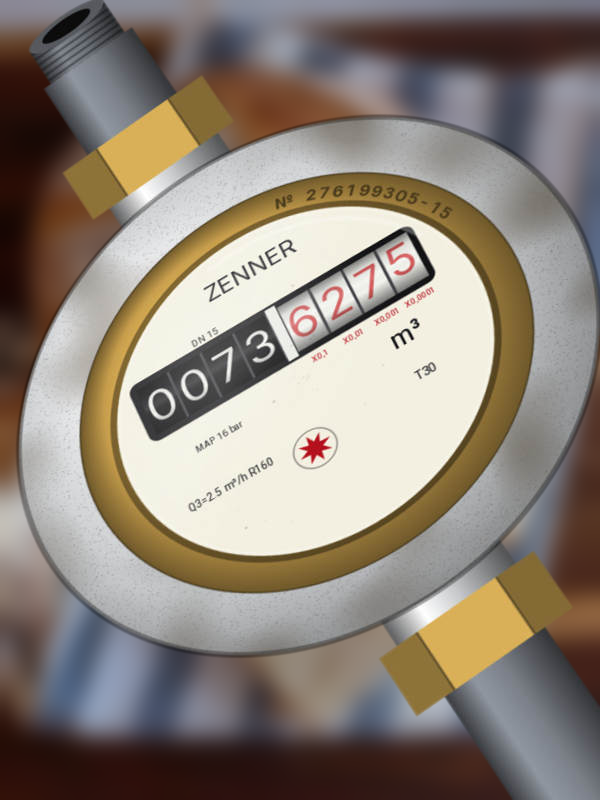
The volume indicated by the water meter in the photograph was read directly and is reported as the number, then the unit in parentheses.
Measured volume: 73.6275 (m³)
